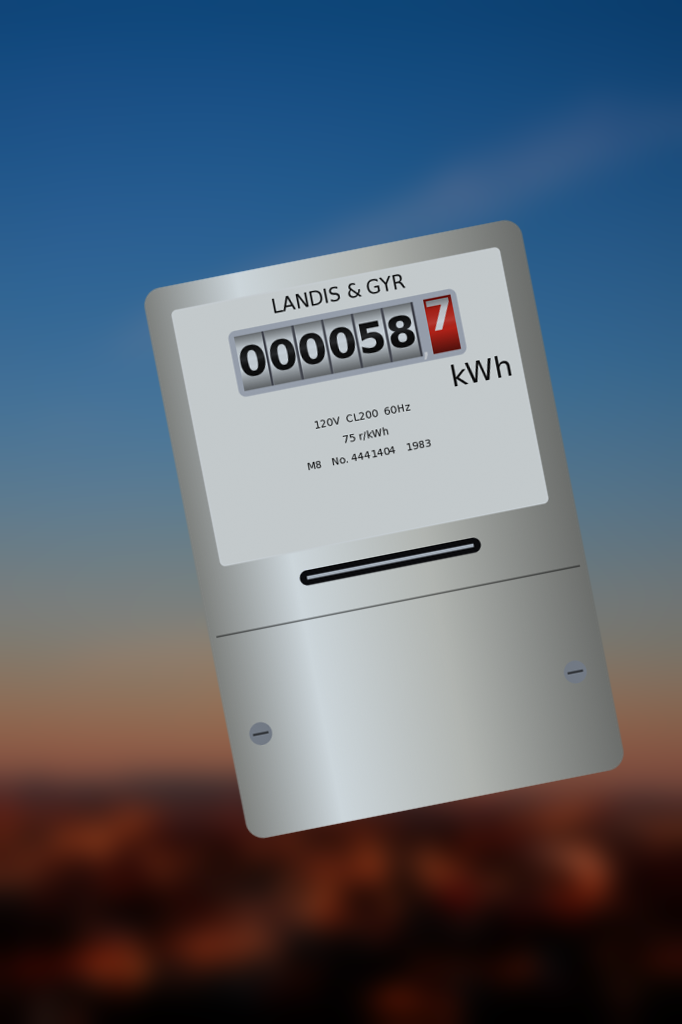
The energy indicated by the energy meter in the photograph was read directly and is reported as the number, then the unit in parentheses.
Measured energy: 58.7 (kWh)
